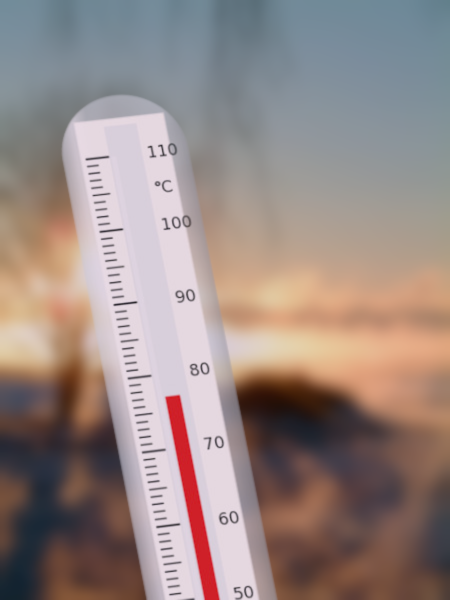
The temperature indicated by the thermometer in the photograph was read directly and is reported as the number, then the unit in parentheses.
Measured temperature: 77 (°C)
